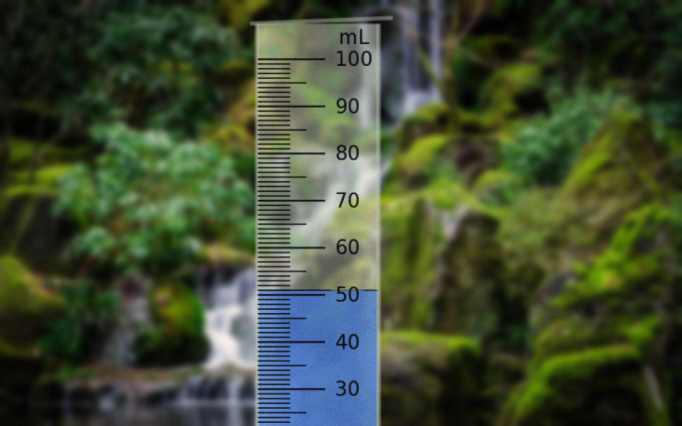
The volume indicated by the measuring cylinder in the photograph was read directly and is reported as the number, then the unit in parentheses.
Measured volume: 51 (mL)
